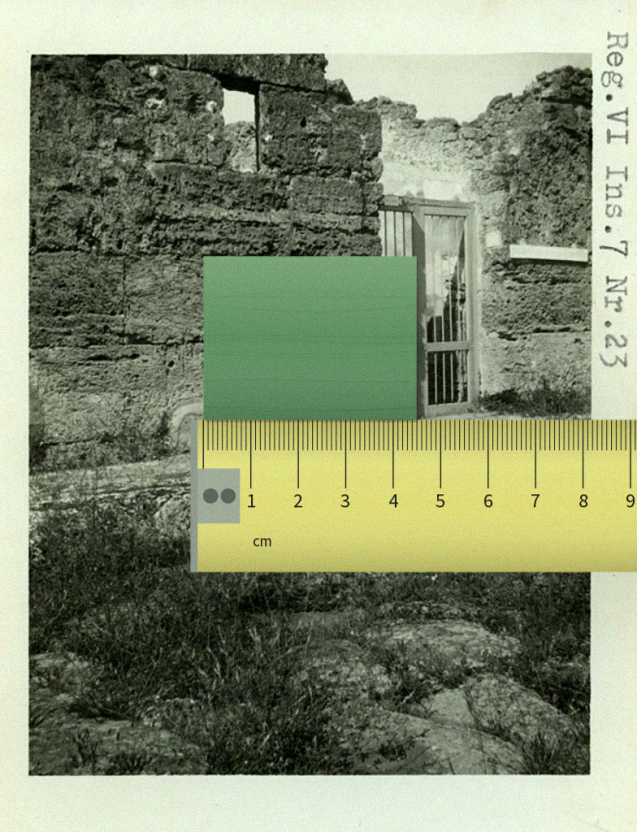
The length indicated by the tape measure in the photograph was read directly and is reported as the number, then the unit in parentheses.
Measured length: 4.5 (cm)
